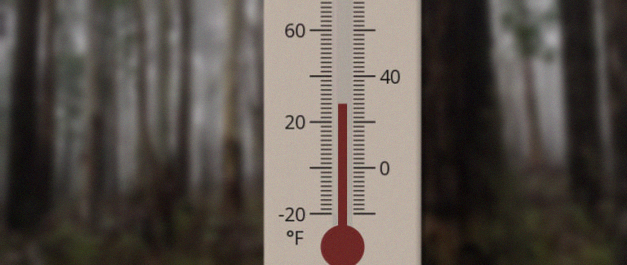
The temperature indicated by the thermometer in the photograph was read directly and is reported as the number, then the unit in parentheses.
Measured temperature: 28 (°F)
